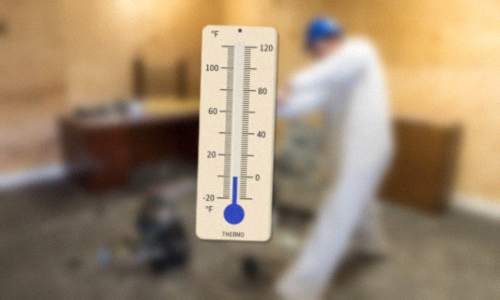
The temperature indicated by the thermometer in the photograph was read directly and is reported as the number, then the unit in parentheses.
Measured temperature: 0 (°F)
